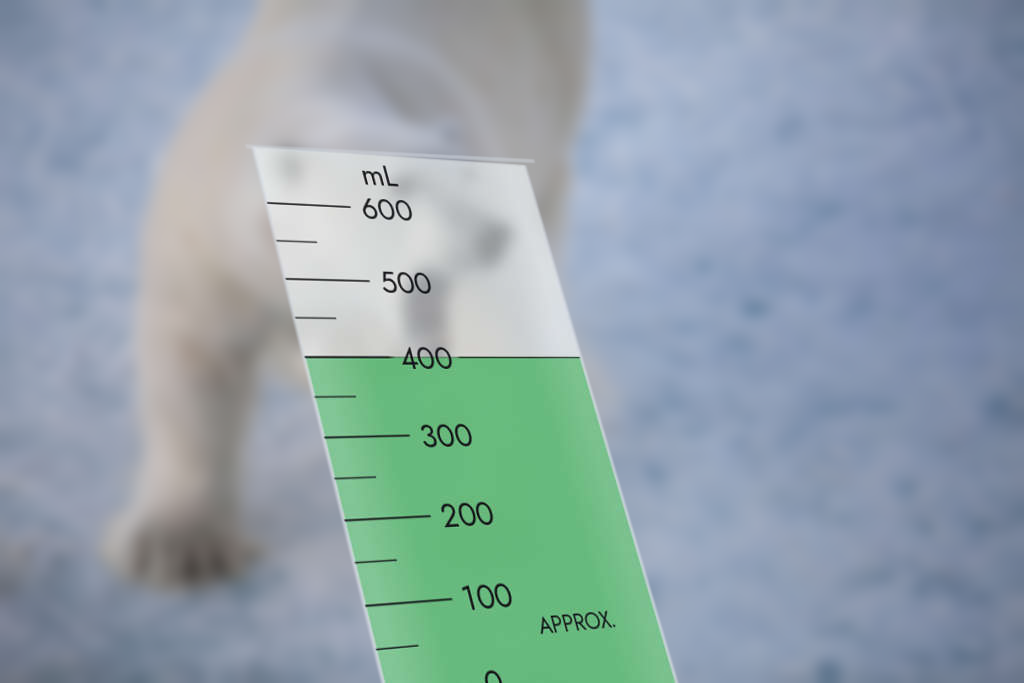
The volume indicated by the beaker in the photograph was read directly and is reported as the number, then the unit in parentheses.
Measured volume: 400 (mL)
